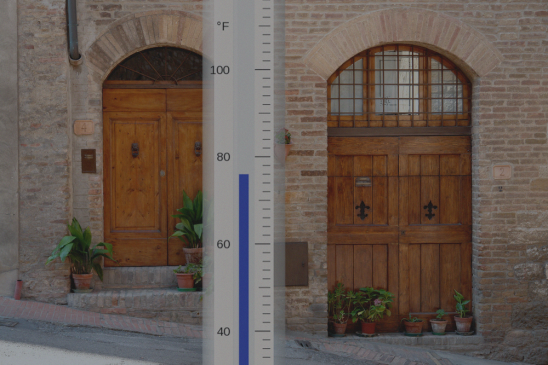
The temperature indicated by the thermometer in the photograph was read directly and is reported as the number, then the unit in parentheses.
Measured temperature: 76 (°F)
